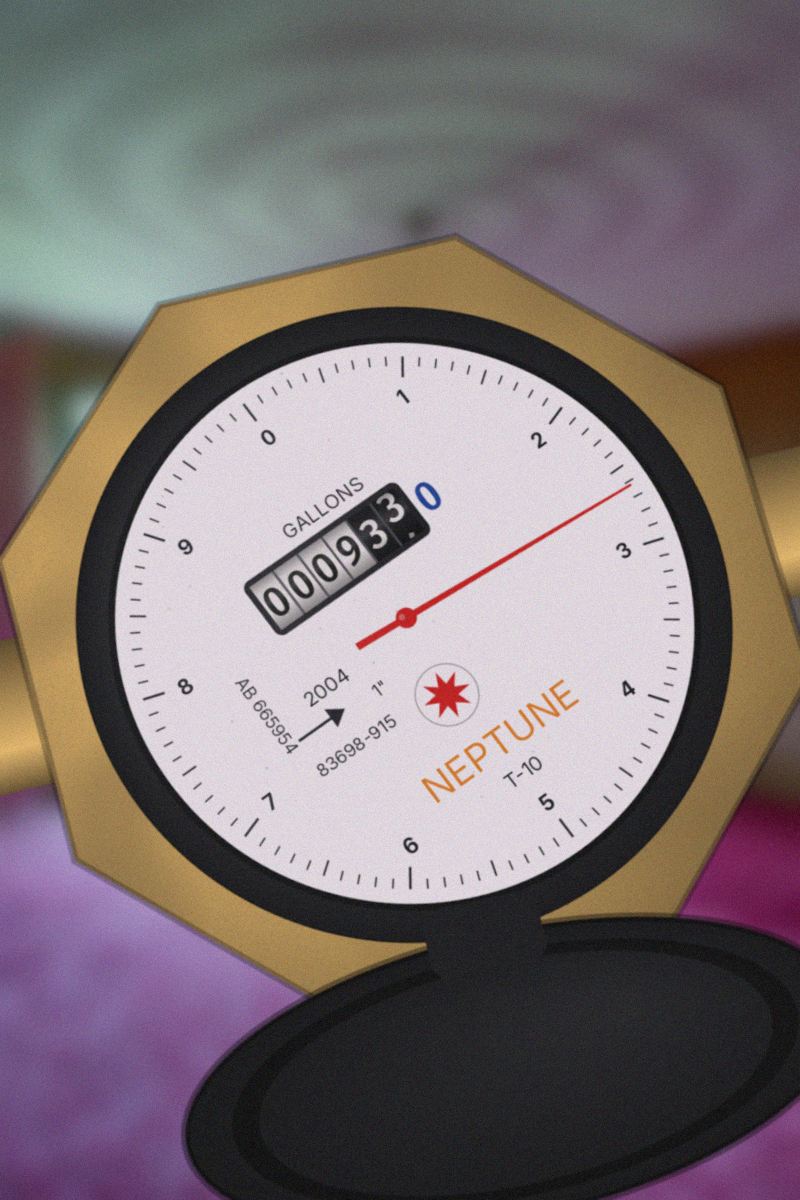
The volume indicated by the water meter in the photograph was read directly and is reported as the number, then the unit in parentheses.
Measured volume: 9332.6 (gal)
